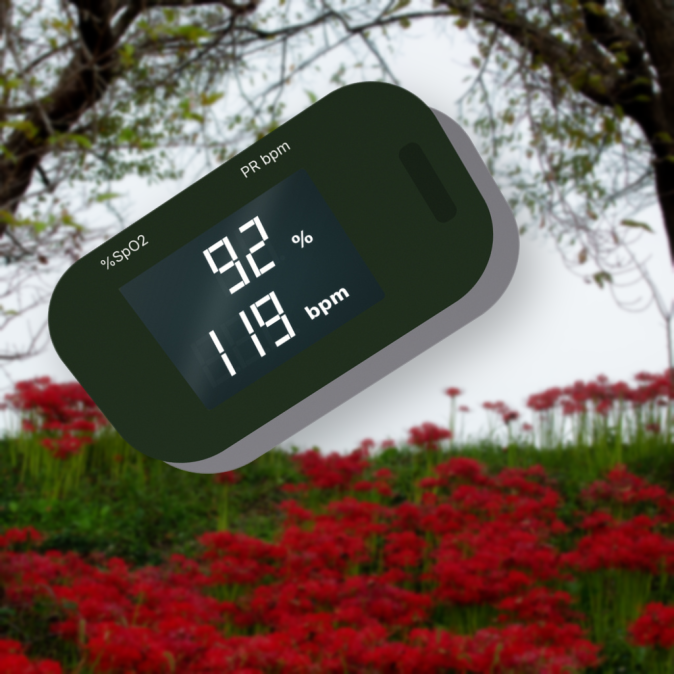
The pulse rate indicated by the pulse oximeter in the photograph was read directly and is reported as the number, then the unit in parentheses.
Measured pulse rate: 119 (bpm)
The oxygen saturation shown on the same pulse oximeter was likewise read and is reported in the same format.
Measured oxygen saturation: 92 (%)
